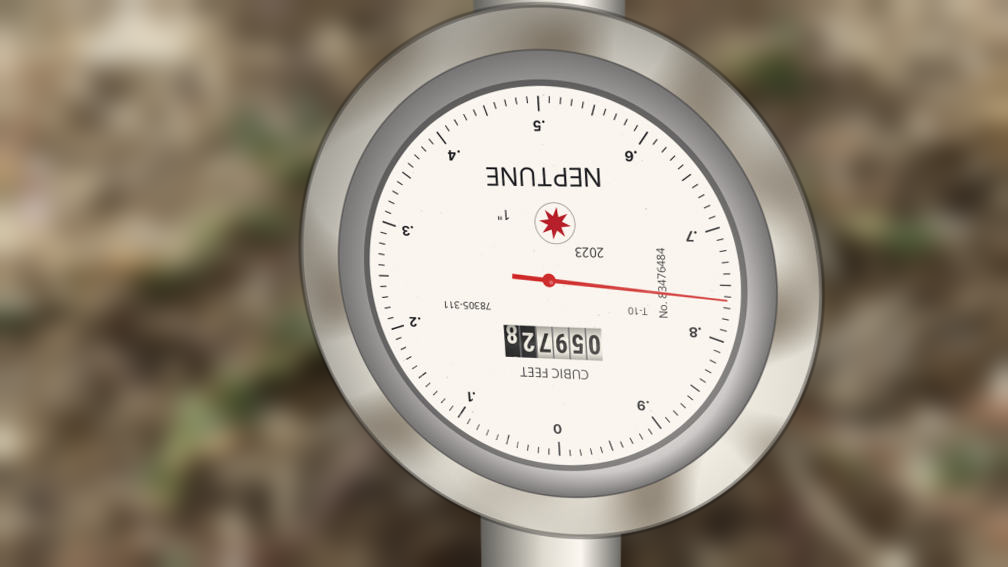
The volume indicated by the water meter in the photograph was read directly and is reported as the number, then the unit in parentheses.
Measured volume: 59727.76 (ft³)
